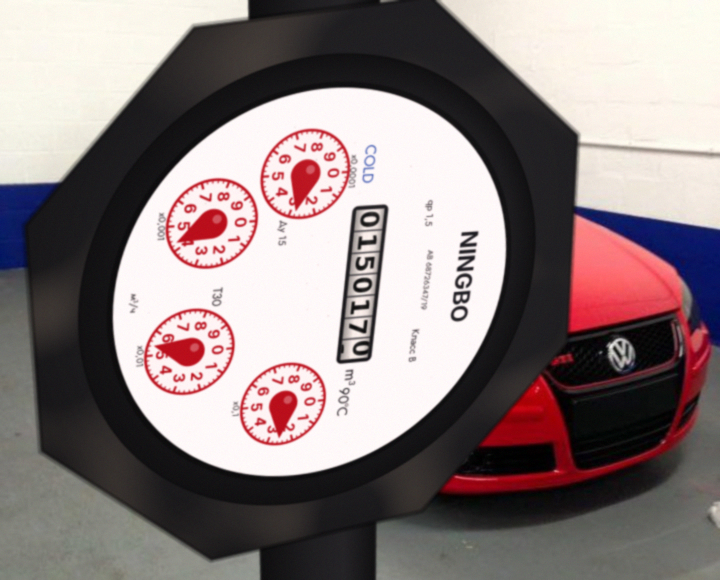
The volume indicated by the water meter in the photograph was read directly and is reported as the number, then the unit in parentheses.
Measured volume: 150170.2542 (m³)
